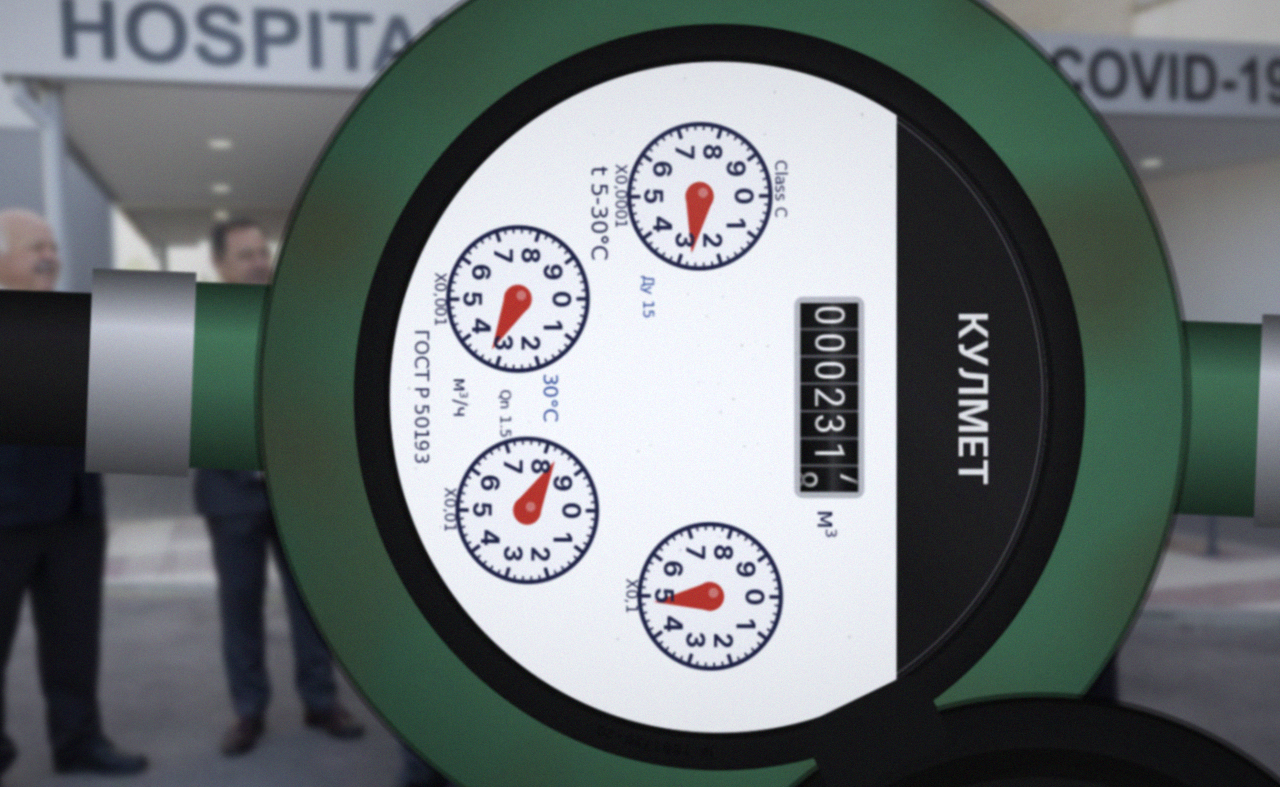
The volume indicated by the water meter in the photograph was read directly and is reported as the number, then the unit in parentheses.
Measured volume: 2317.4832 (m³)
